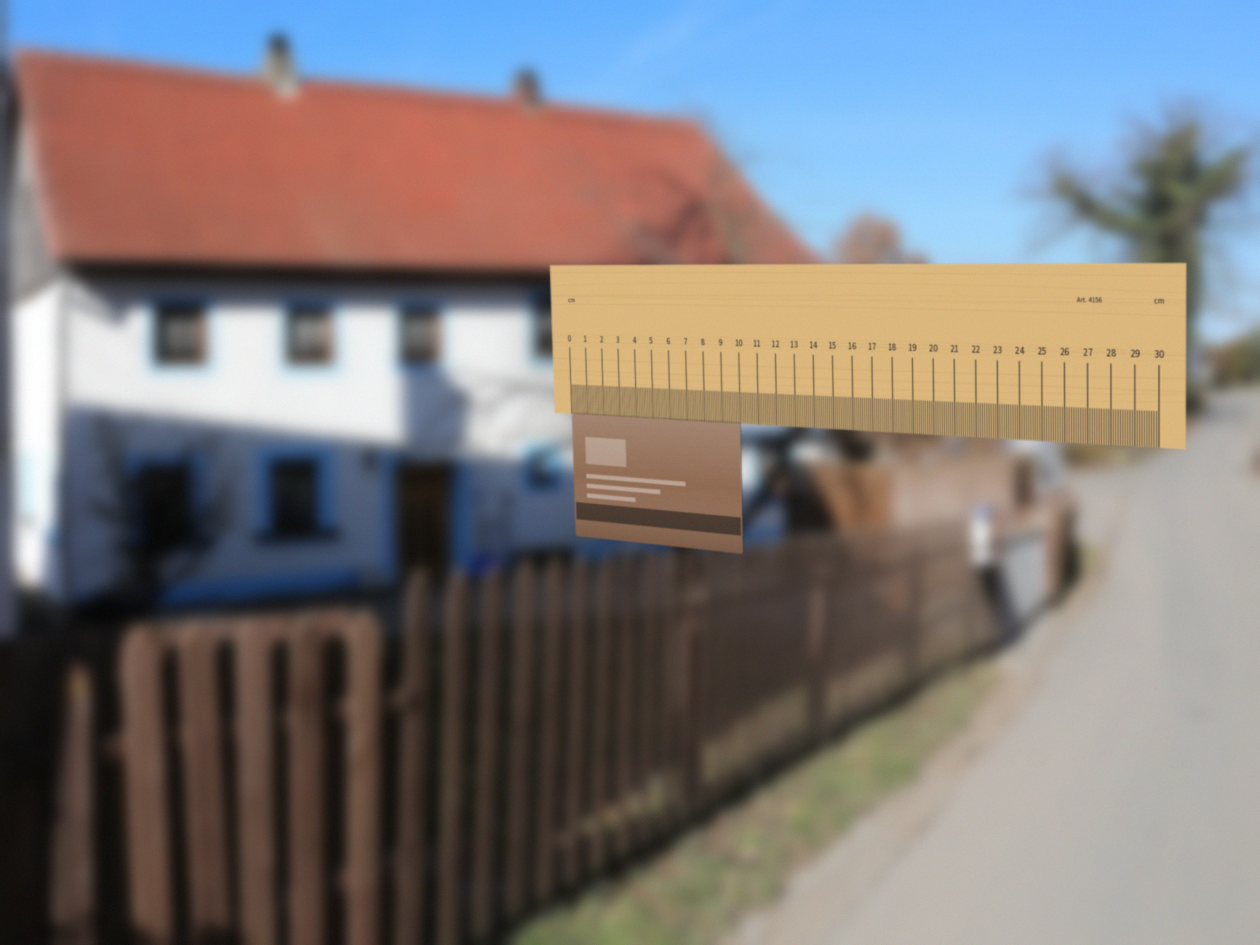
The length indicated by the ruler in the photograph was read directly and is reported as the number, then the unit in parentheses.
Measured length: 10 (cm)
